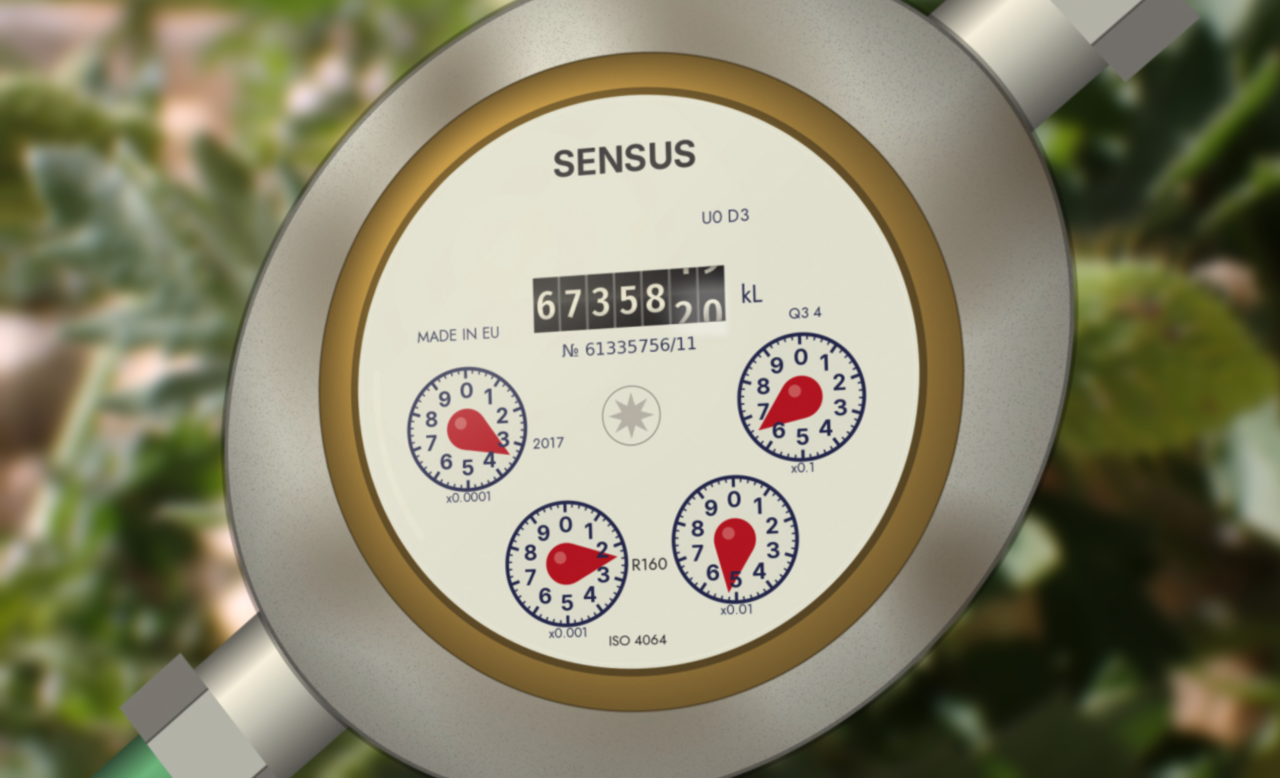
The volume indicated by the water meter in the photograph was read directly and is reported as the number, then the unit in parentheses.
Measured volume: 6735819.6523 (kL)
